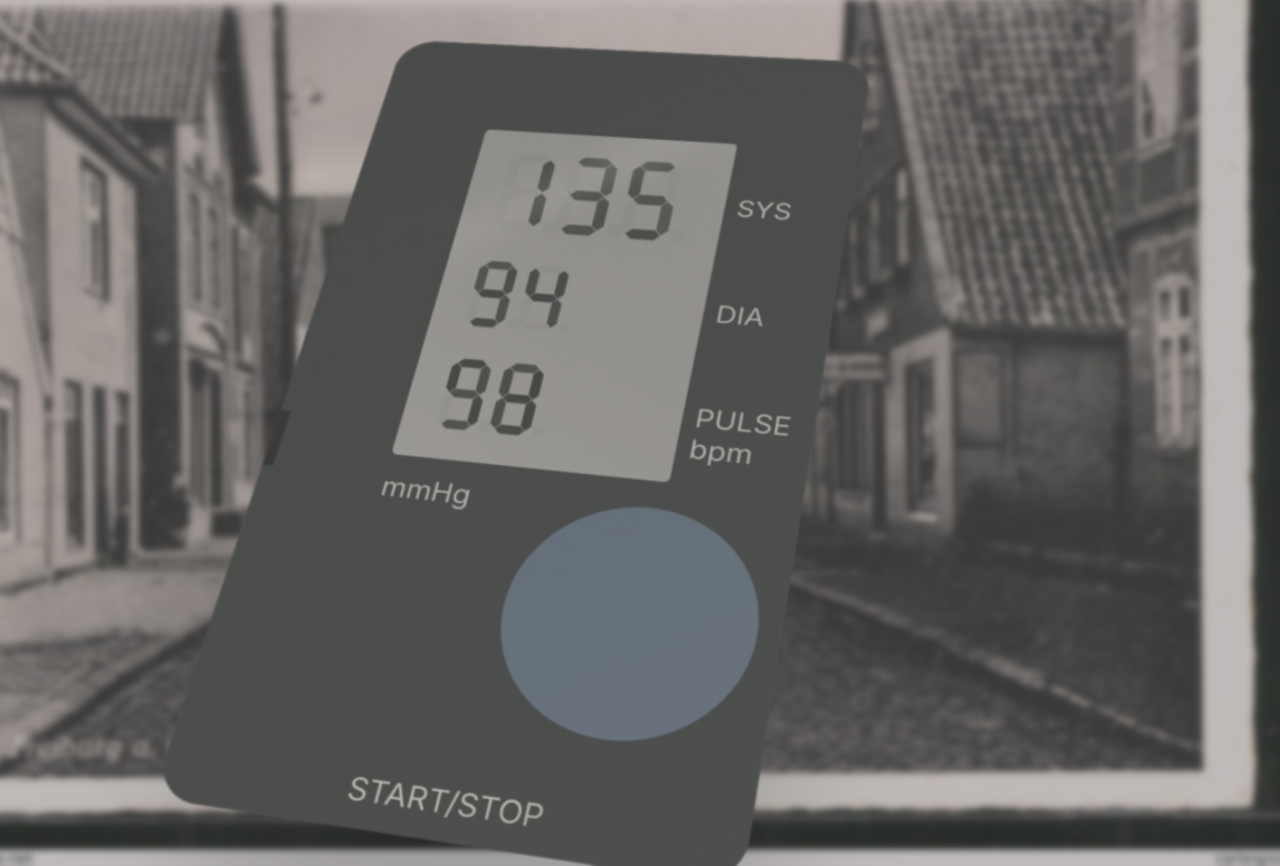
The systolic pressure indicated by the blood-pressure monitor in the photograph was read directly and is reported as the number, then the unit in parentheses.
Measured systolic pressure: 135 (mmHg)
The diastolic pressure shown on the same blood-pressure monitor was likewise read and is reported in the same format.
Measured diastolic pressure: 94 (mmHg)
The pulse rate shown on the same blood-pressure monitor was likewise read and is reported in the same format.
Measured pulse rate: 98 (bpm)
